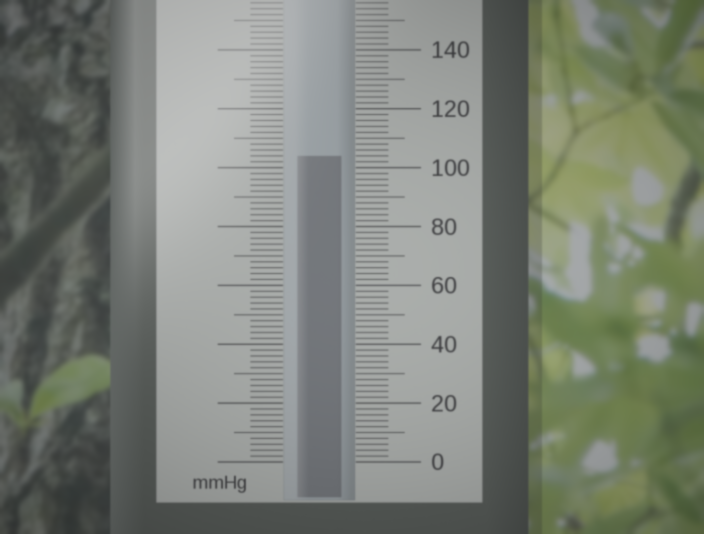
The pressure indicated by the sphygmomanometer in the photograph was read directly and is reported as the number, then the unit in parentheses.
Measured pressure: 104 (mmHg)
